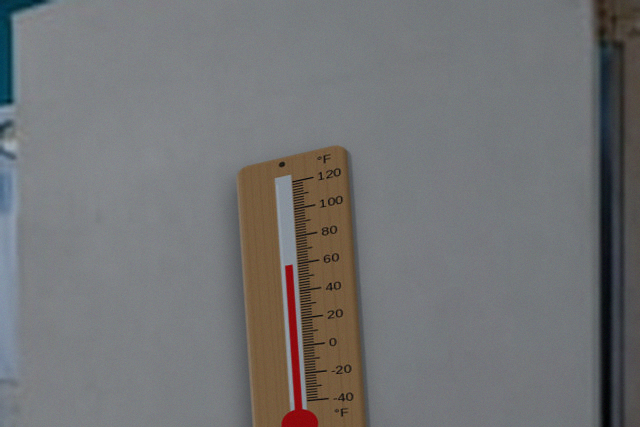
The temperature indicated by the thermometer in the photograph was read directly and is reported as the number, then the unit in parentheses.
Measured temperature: 60 (°F)
